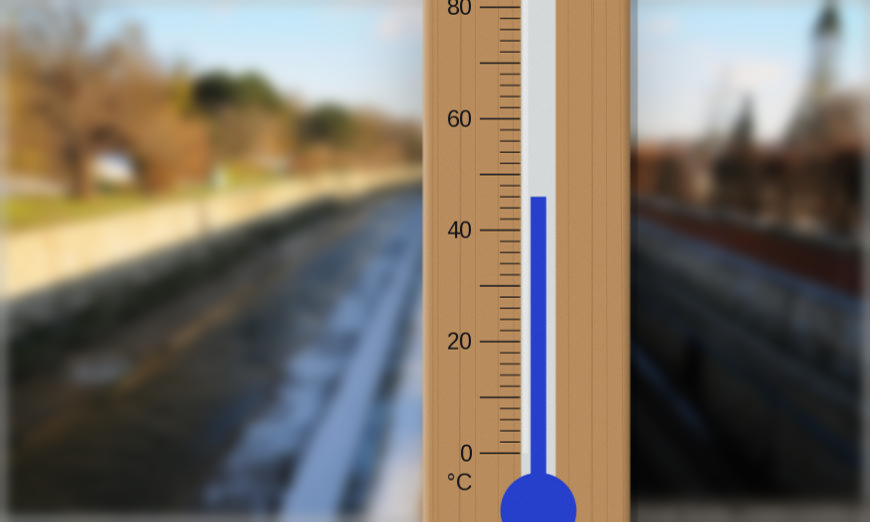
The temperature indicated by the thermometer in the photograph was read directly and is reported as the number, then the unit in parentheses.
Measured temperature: 46 (°C)
